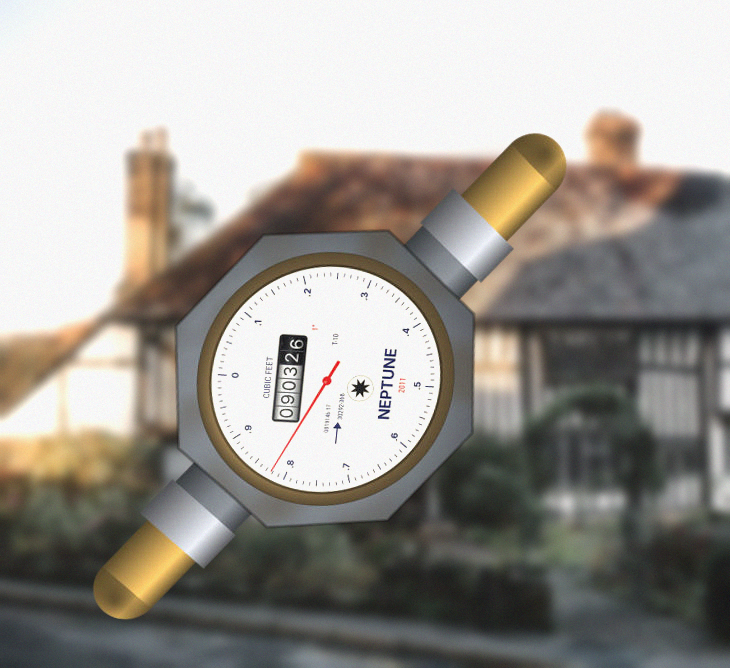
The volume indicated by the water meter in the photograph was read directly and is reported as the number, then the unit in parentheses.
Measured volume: 90325.82 (ft³)
